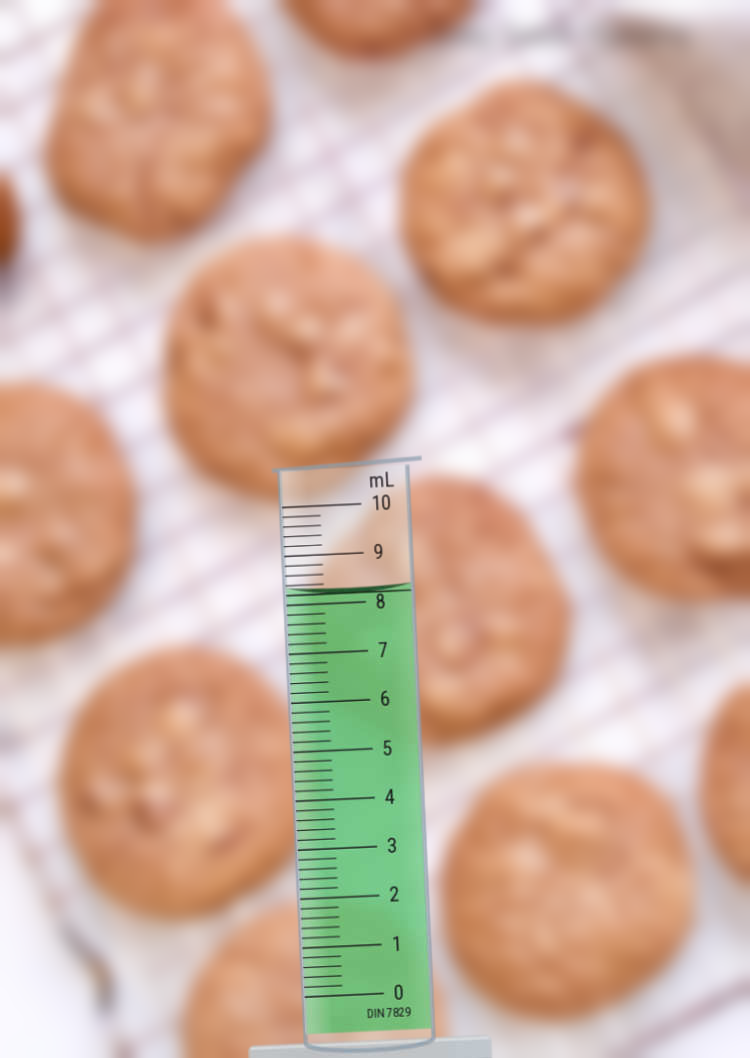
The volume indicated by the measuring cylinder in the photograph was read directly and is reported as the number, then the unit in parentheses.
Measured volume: 8.2 (mL)
